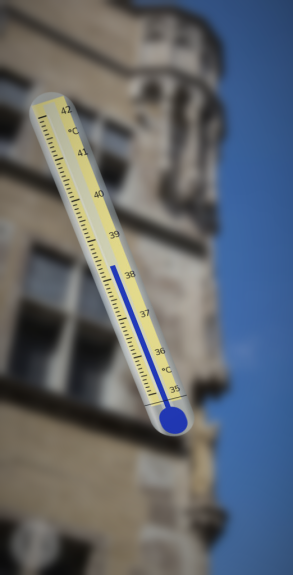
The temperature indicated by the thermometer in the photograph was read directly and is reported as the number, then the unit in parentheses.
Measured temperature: 38.3 (°C)
